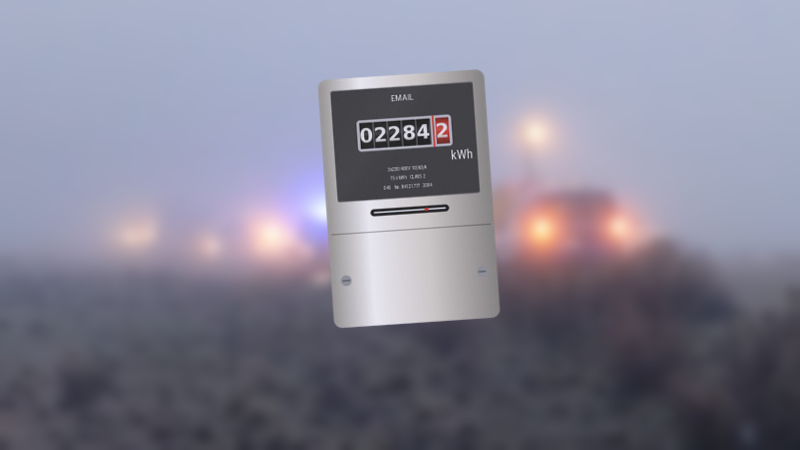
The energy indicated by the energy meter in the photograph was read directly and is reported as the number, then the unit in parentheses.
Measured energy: 2284.2 (kWh)
